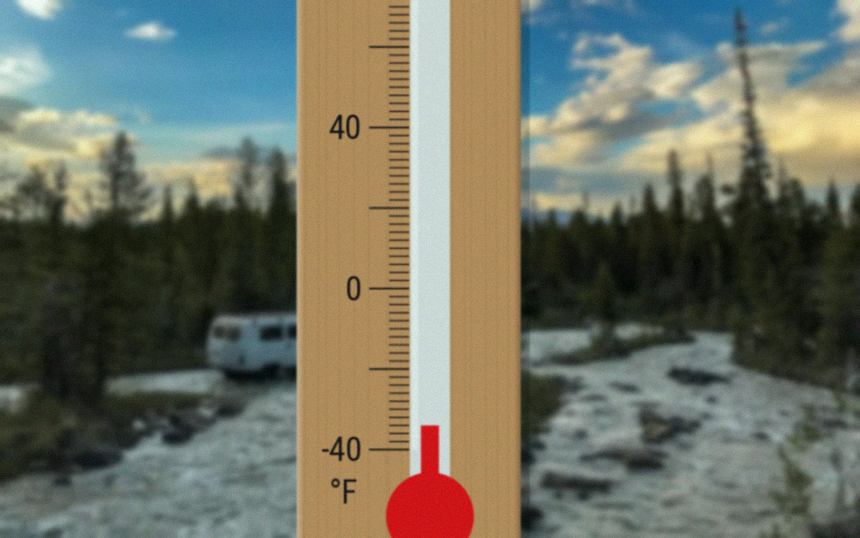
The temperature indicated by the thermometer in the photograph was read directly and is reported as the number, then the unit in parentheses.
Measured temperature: -34 (°F)
